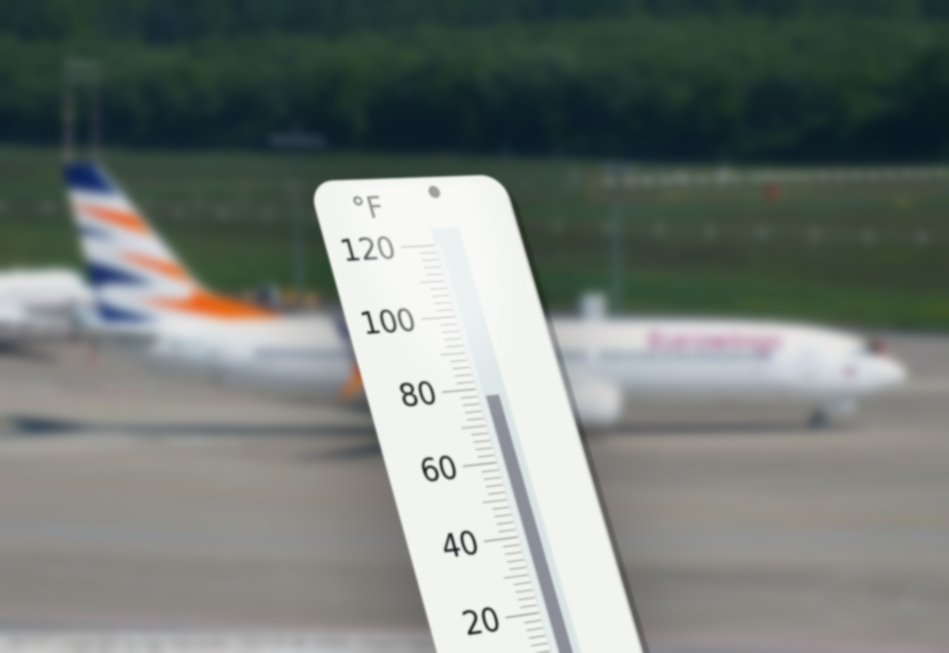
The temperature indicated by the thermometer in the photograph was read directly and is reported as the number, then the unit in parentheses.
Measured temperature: 78 (°F)
